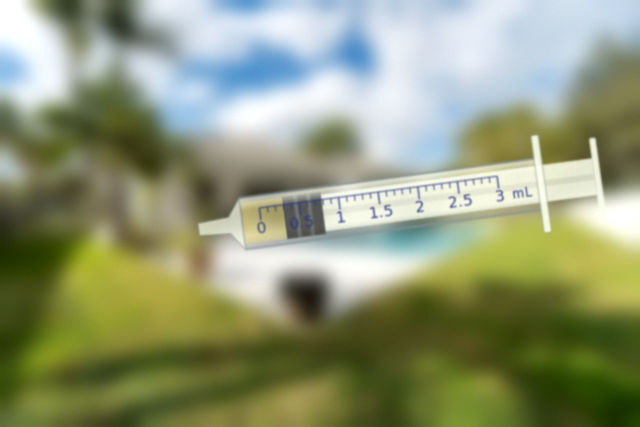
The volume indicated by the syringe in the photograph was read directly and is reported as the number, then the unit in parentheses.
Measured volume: 0.3 (mL)
